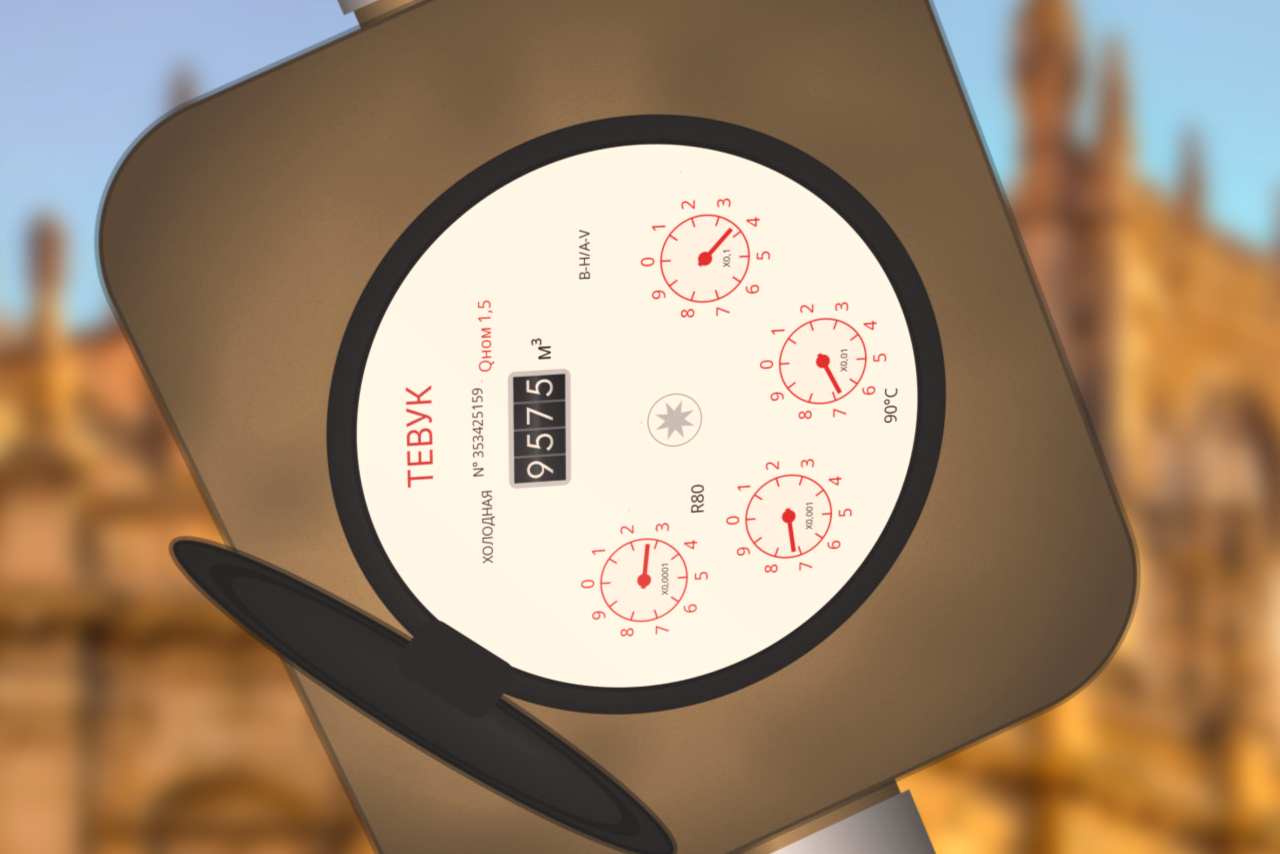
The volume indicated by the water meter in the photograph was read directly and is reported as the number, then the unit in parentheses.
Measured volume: 9575.3672 (m³)
